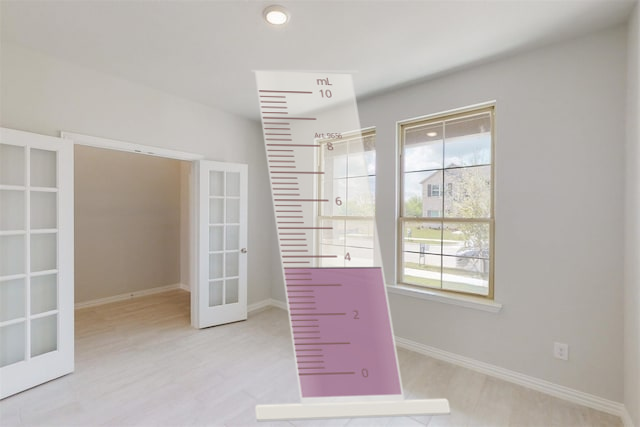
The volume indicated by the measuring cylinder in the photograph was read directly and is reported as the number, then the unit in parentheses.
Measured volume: 3.6 (mL)
